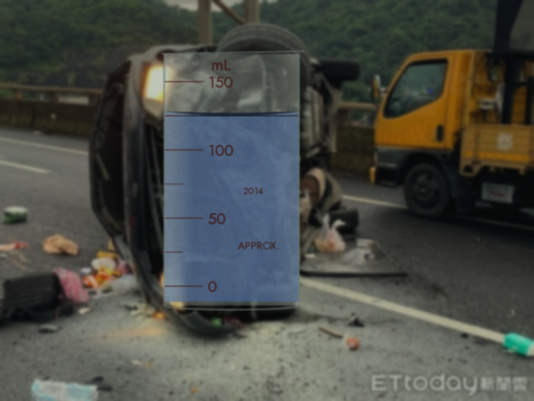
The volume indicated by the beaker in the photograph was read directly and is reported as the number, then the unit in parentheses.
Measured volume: 125 (mL)
